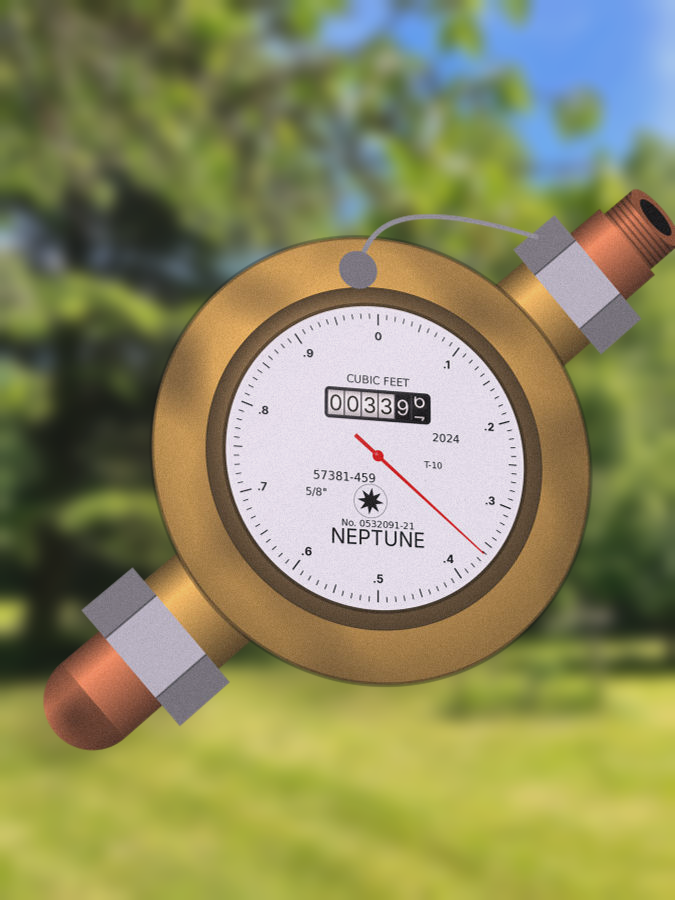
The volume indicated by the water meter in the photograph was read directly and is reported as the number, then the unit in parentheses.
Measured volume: 3396.36 (ft³)
